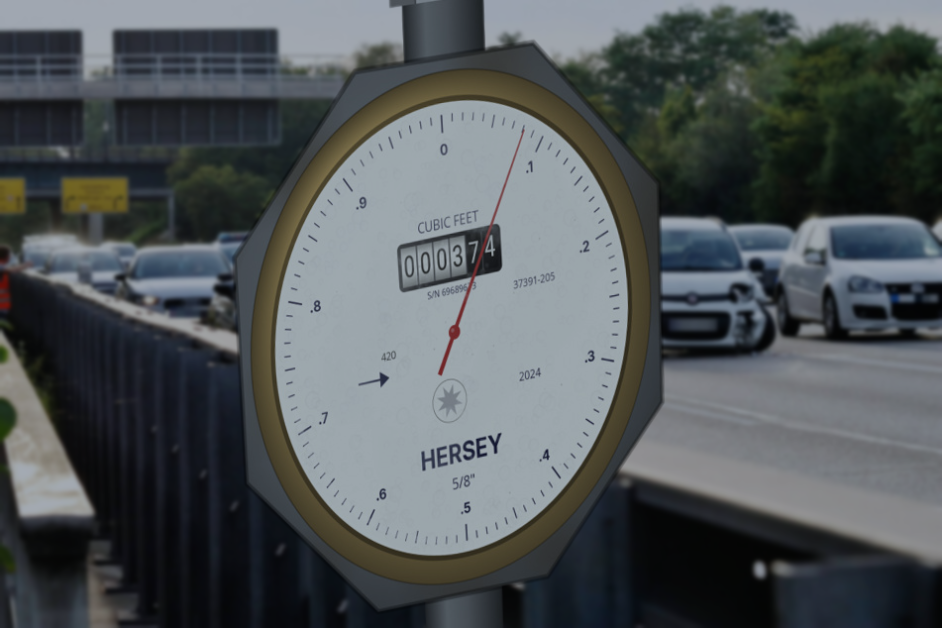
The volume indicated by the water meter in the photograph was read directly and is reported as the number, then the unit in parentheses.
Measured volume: 374.08 (ft³)
